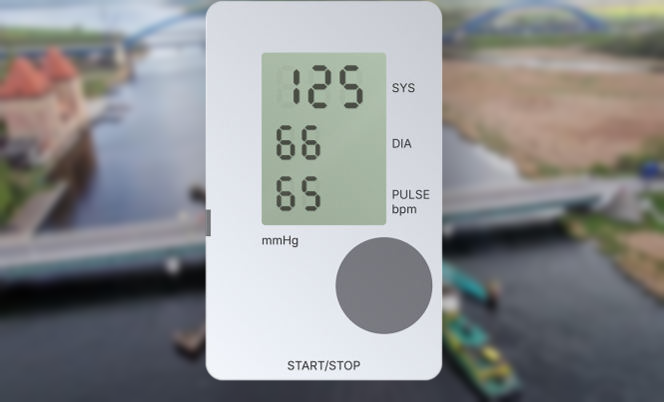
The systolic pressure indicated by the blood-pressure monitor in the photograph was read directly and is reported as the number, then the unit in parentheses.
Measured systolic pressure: 125 (mmHg)
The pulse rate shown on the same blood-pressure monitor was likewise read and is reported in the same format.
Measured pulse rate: 65 (bpm)
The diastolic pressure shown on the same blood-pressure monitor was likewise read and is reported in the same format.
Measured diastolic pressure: 66 (mmHg)
